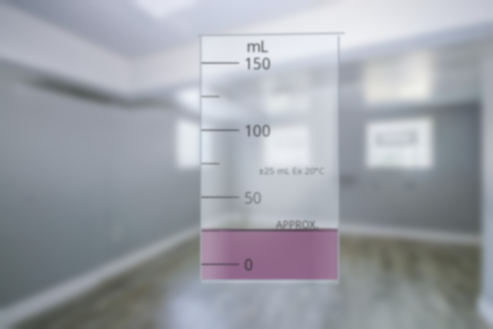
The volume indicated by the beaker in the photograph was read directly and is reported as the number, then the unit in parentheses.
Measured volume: 25 (mL)
